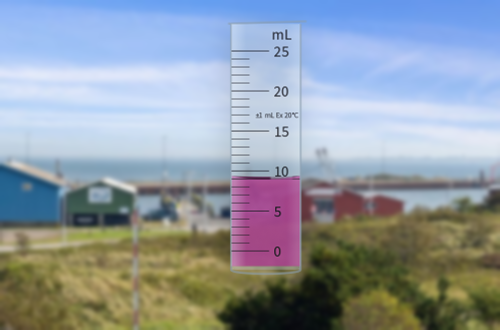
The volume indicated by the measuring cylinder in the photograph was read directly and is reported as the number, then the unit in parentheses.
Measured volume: 9 (mL)
